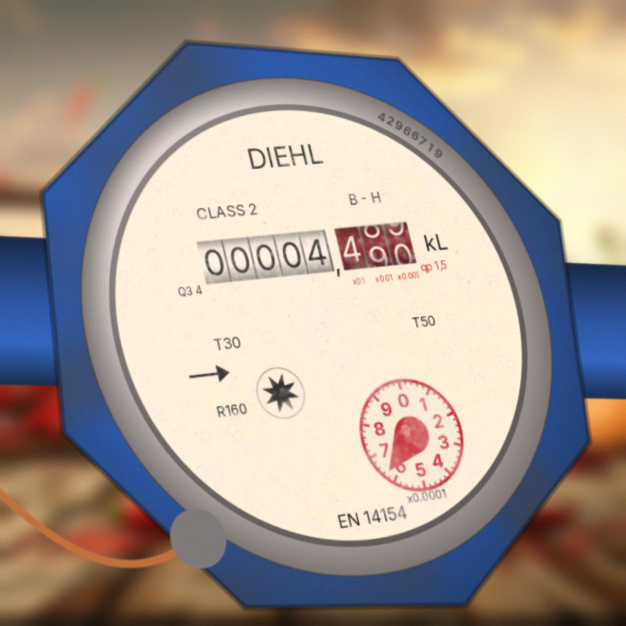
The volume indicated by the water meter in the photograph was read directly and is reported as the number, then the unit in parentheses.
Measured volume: 4.4896 (kL)
